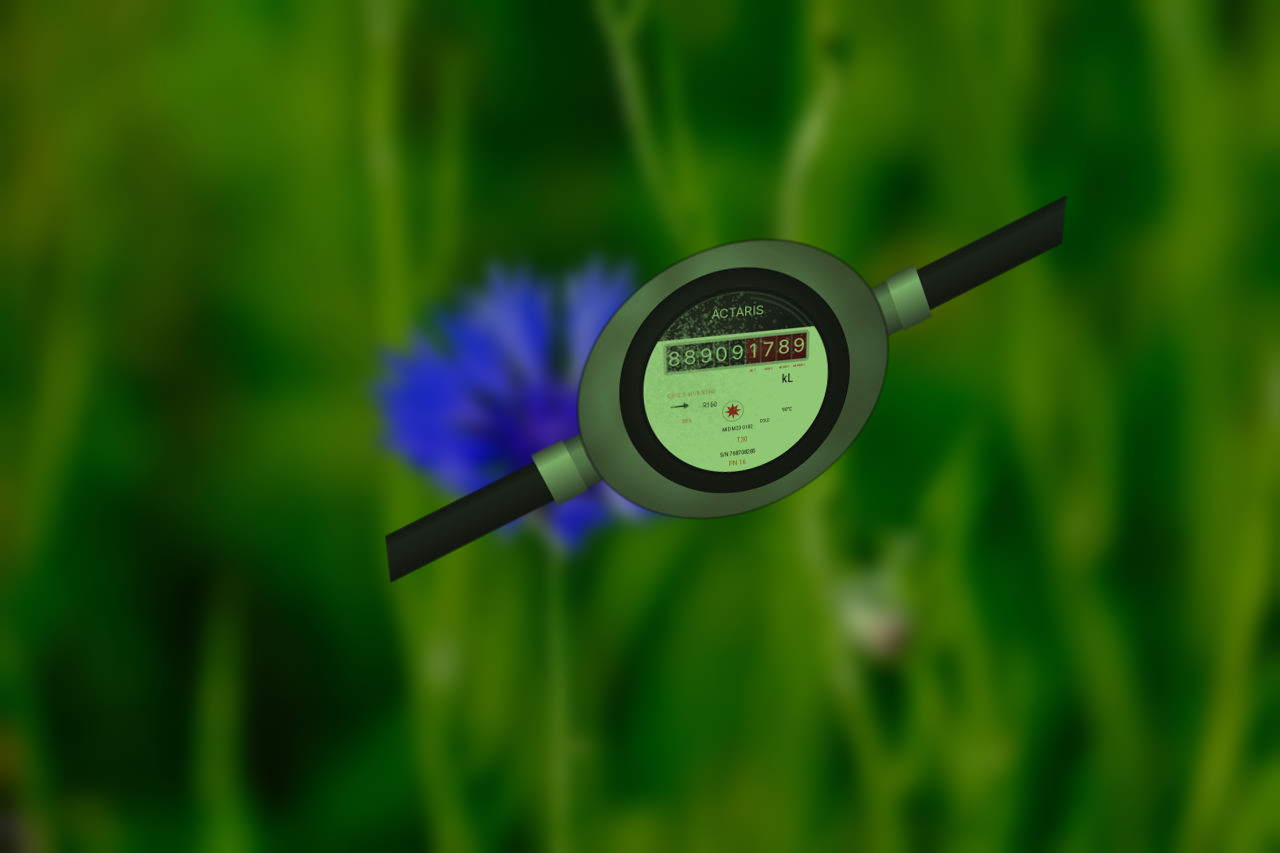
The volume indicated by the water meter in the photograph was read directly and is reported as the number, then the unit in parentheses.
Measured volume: 88909.1789 (kL)
